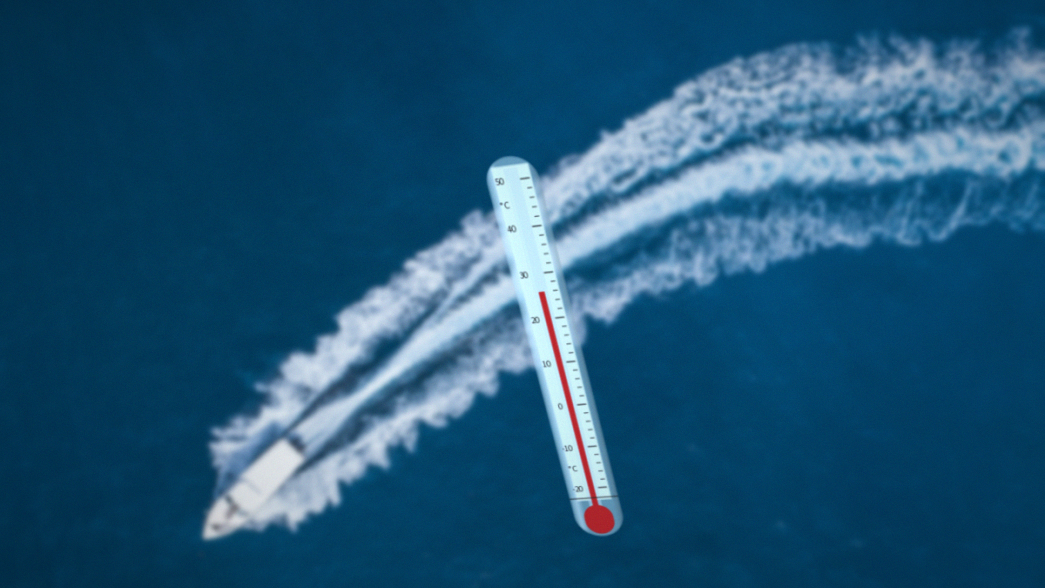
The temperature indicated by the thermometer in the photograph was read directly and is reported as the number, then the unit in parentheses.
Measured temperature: 26 (°C)
